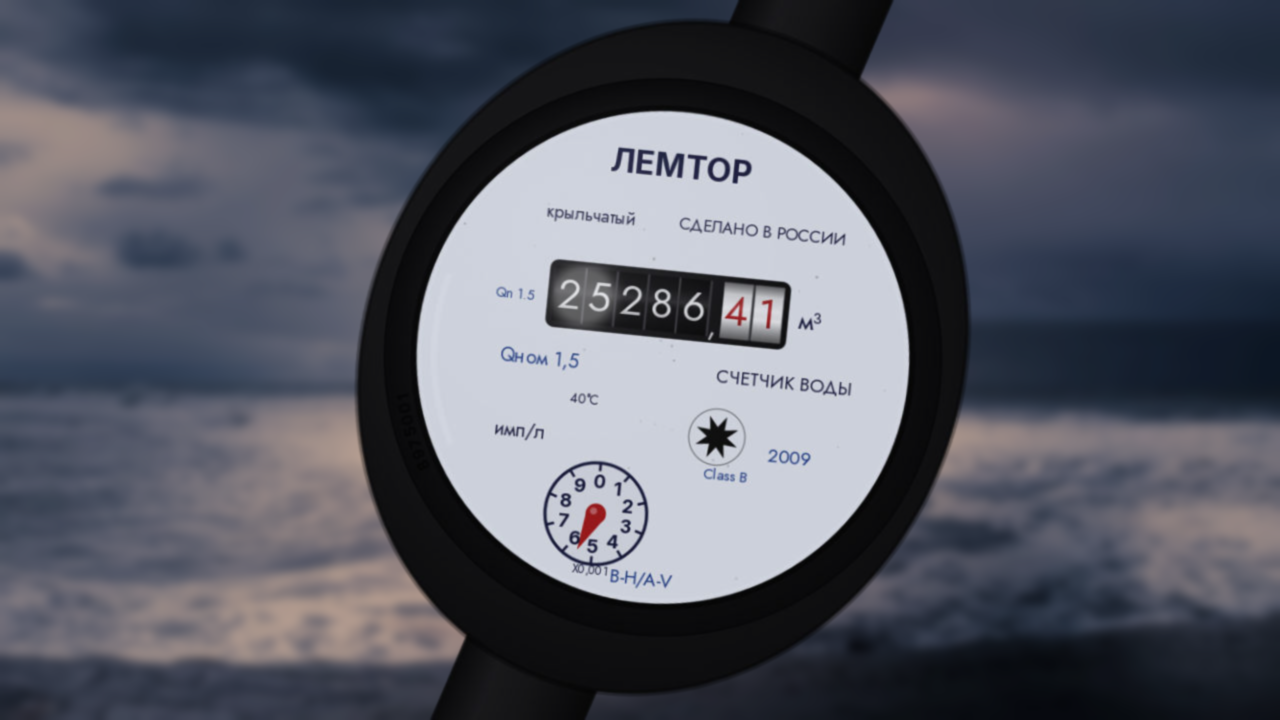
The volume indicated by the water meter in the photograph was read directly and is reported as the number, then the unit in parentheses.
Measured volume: 25286.415 (m³)
